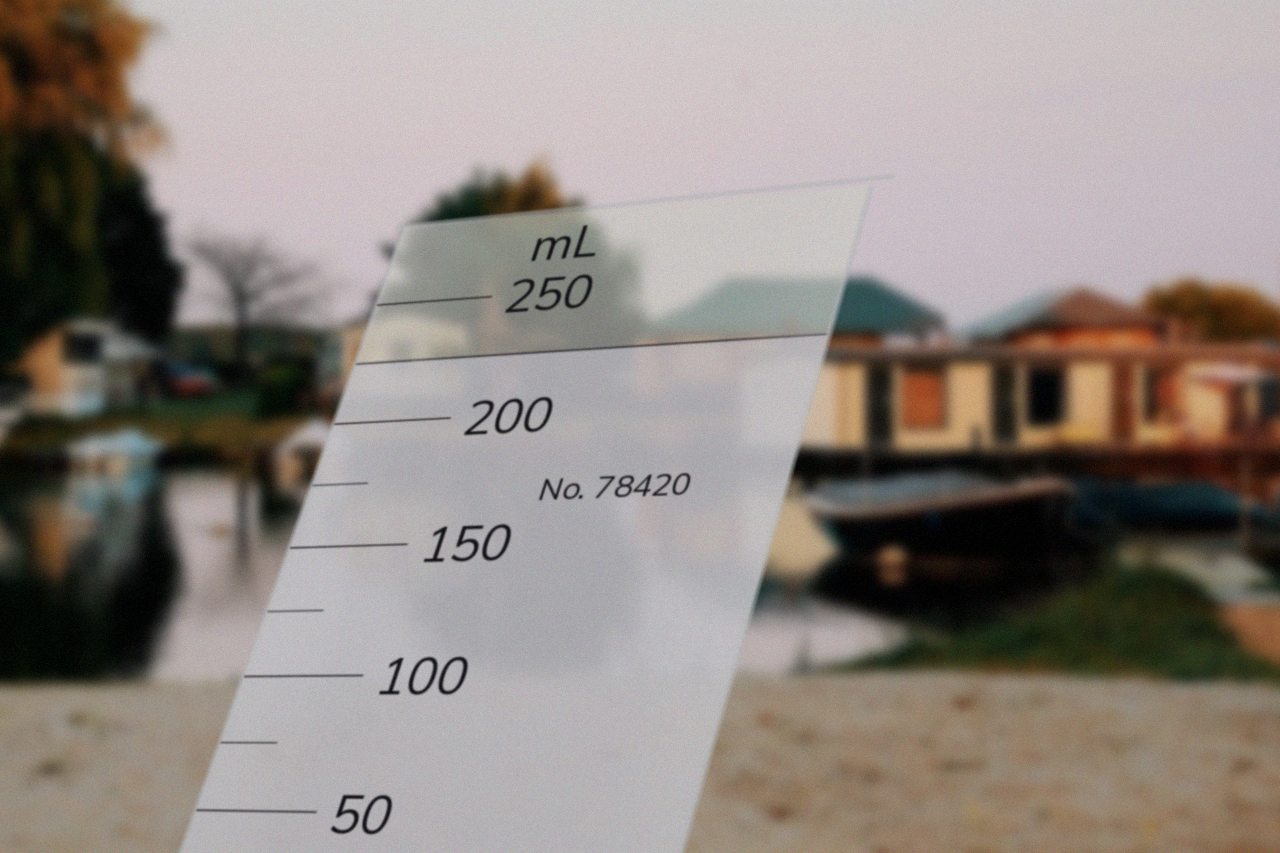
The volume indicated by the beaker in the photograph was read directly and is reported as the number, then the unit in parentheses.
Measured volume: 225 (mL)
